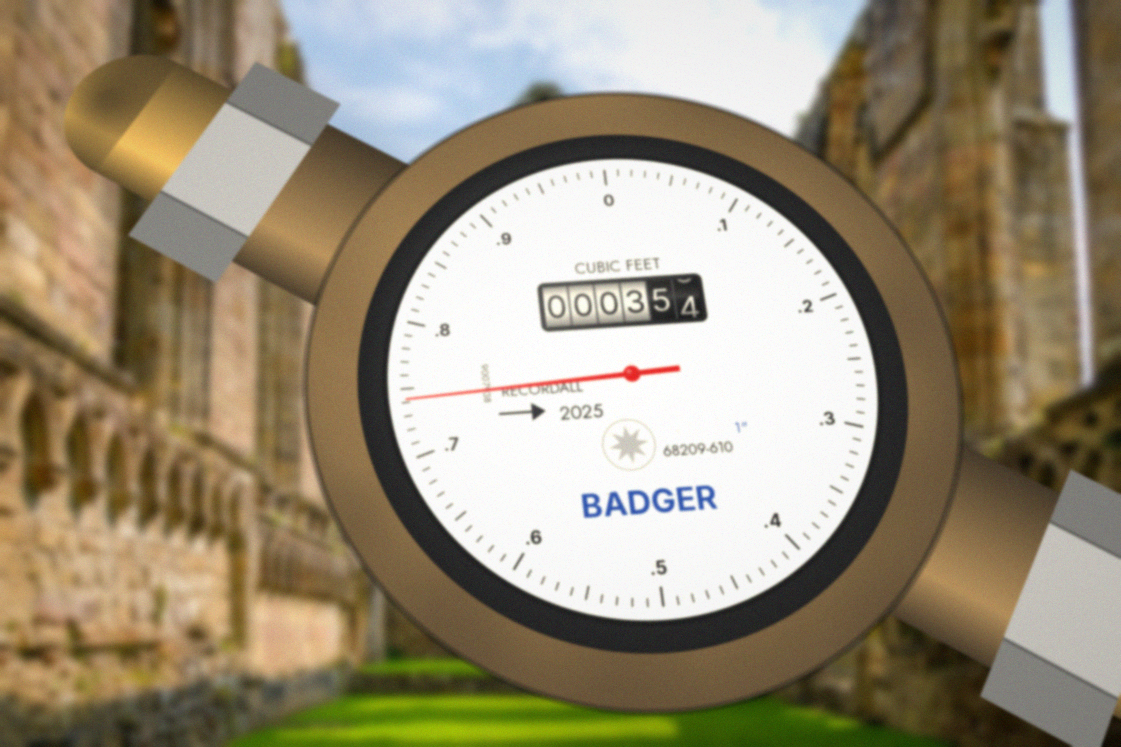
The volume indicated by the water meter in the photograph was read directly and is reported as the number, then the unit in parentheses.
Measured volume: 353.74 (ft³)
